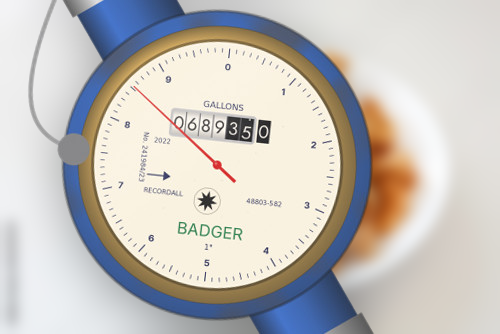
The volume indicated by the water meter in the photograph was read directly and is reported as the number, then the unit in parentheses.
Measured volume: 689348.5 (gal)
